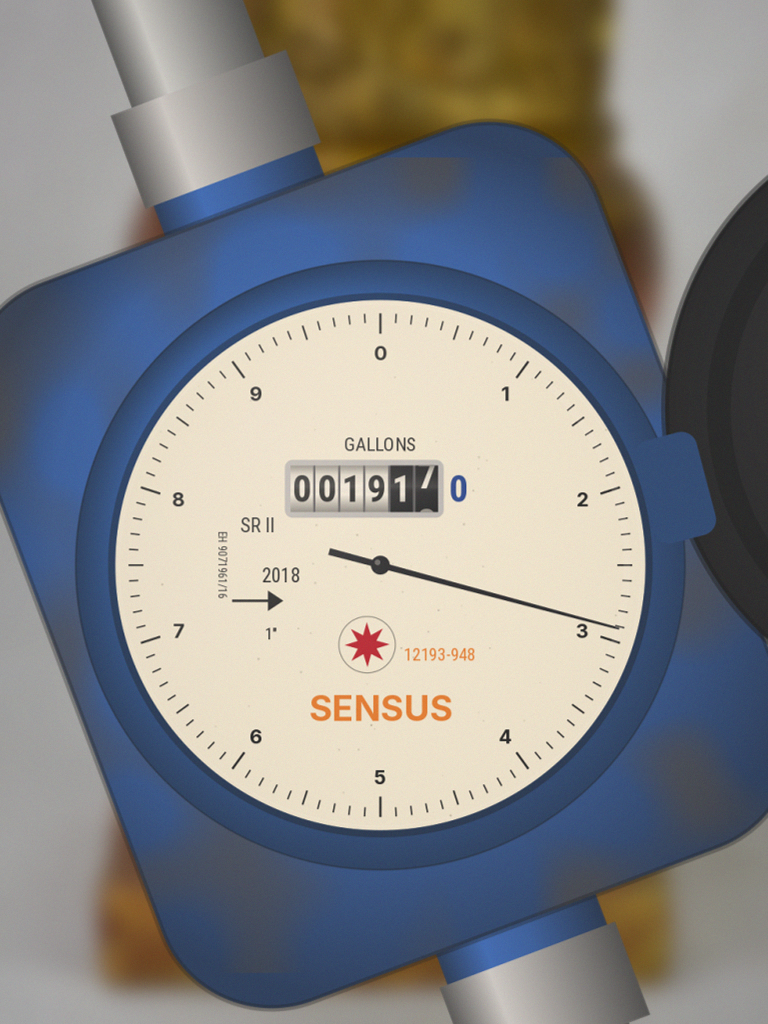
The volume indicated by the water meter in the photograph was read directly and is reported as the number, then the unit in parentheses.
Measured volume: 19172.9 (gal)
